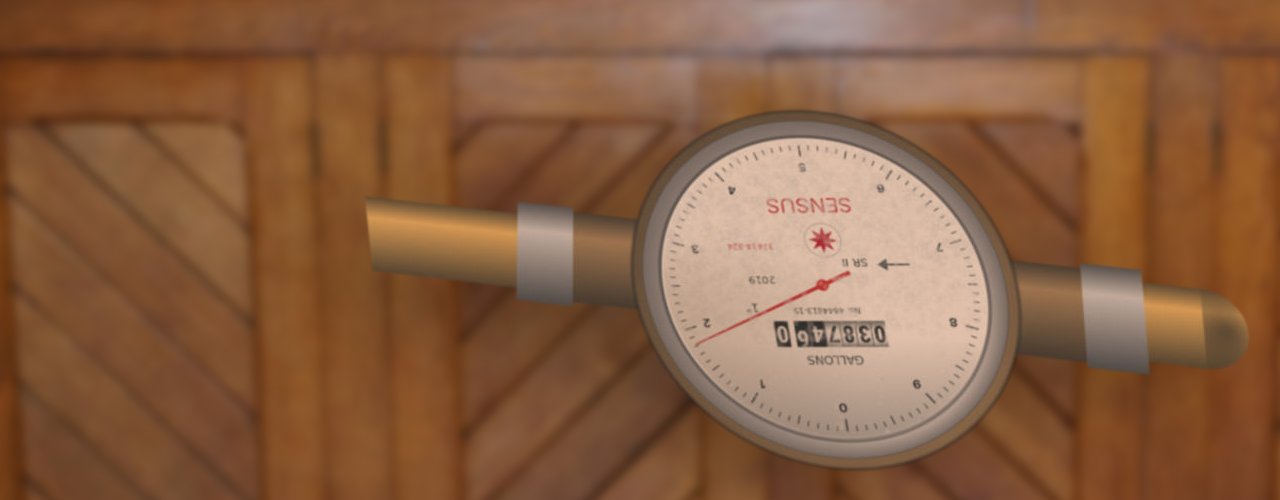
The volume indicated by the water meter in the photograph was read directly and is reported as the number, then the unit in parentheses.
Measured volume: 387461.8 (gal)
